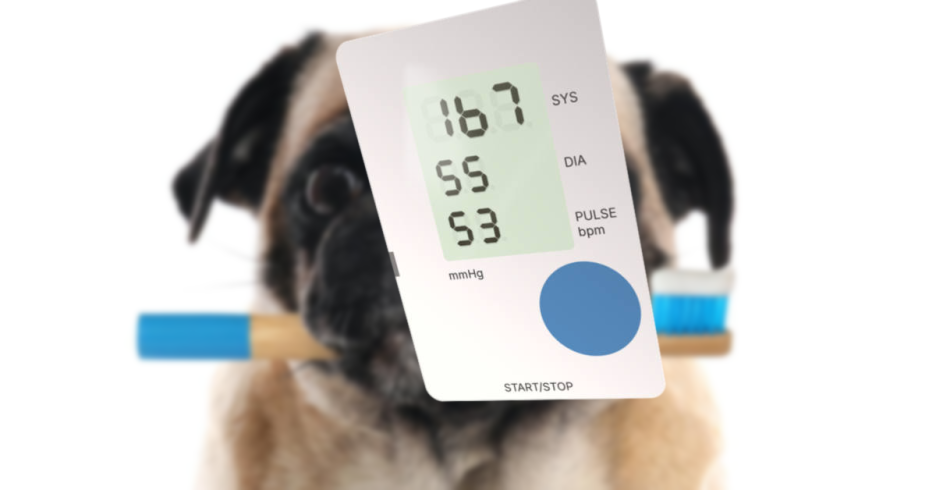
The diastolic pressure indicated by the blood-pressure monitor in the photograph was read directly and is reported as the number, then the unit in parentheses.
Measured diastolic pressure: 55 (mmHg)
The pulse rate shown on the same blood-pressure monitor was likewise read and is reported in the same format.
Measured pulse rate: 53 (bpm)
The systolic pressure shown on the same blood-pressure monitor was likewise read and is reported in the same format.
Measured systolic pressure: 167 (mmHg)
